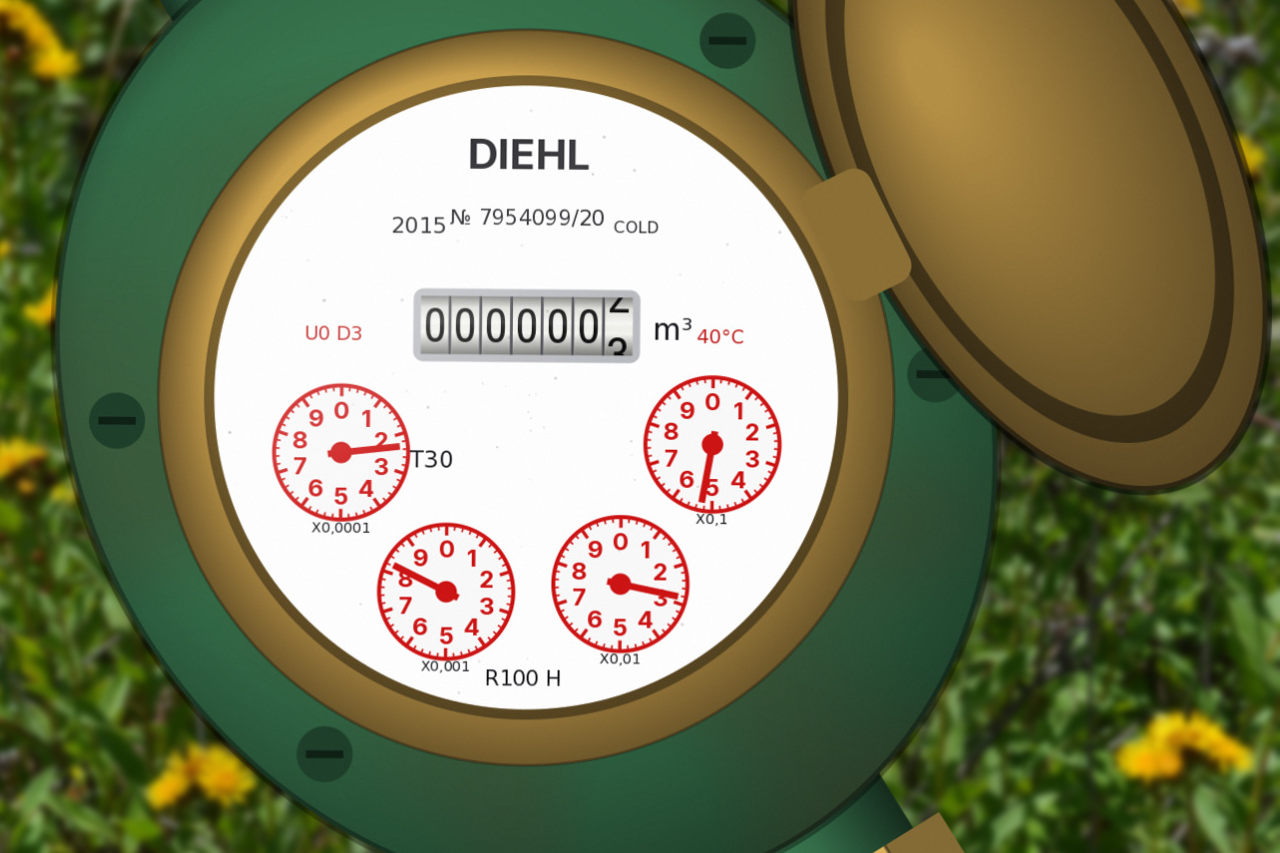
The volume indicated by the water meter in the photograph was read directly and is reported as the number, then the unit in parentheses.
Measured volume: 2.5282 (m³)
